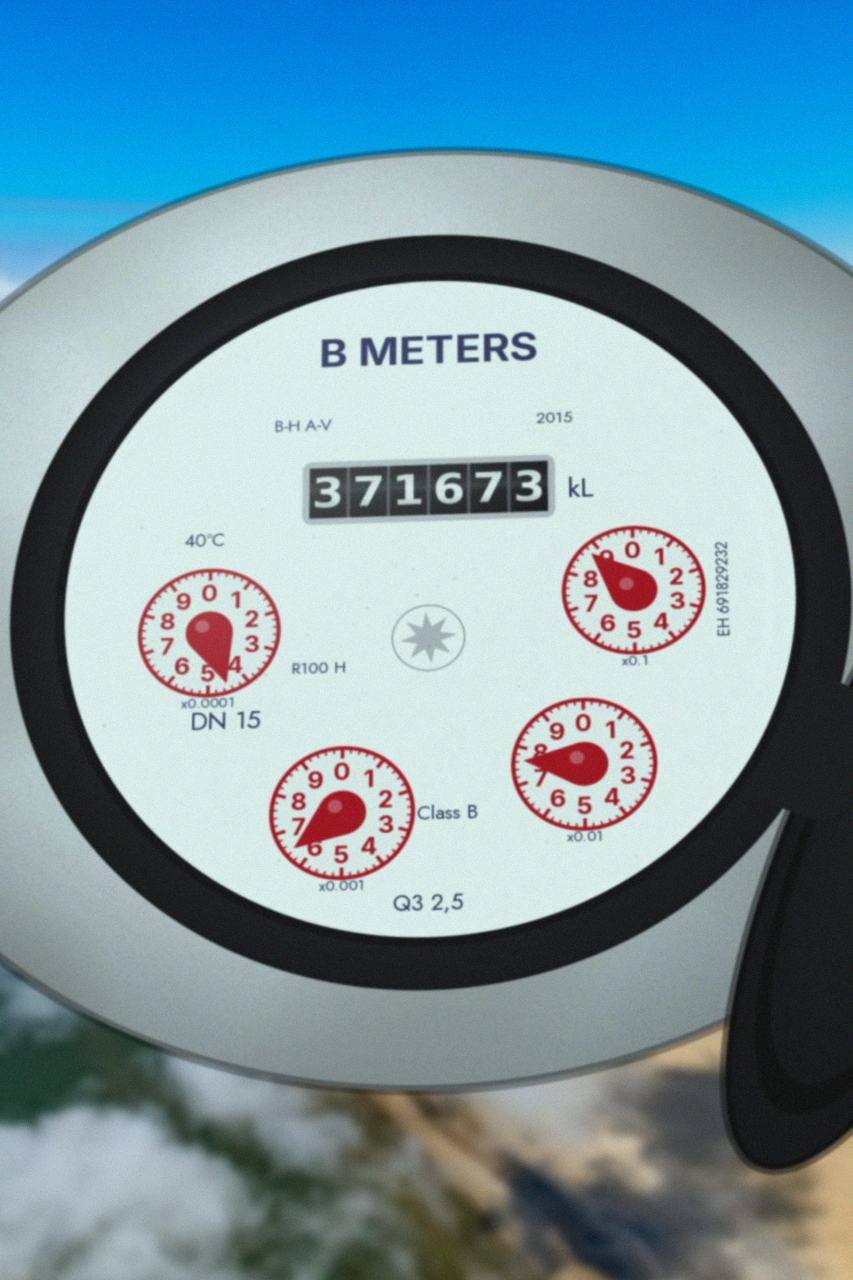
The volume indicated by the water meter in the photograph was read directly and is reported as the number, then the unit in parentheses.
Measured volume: 371673.8764 (kL)
